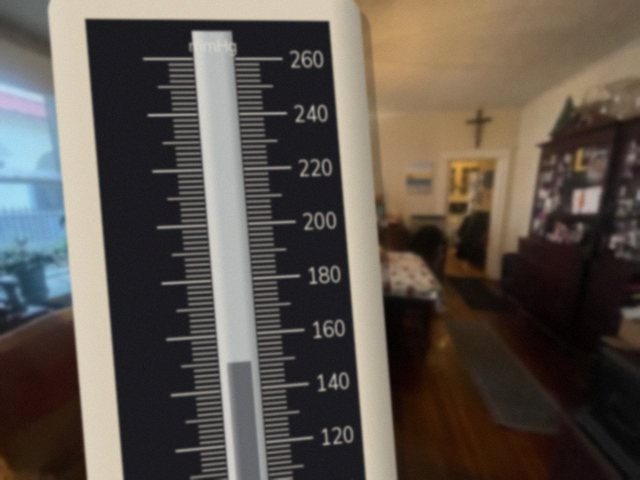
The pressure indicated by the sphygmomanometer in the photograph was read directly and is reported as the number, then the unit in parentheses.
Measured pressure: 150 (mmHg)
